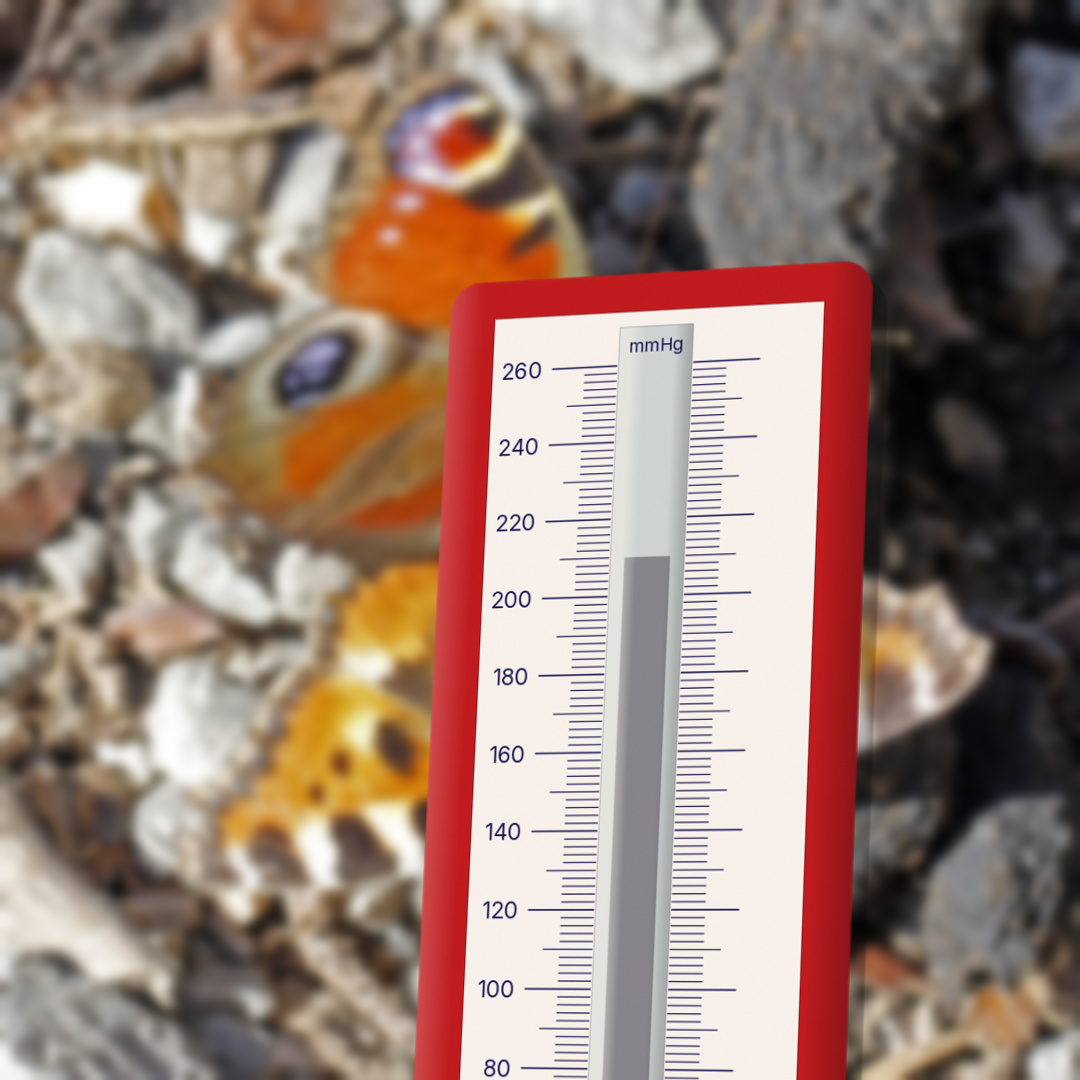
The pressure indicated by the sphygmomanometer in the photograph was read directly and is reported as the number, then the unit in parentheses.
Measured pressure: 210 (mmHg)
